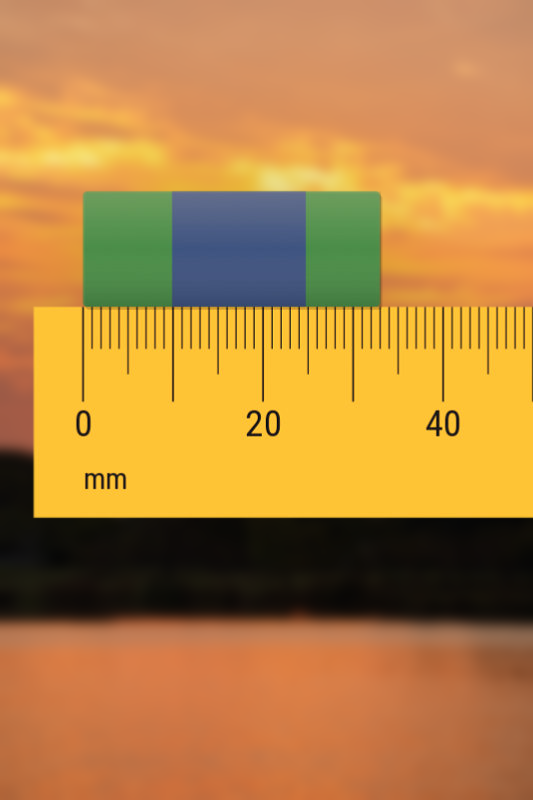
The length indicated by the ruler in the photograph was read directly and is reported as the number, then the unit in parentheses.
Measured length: 33 (mm)
